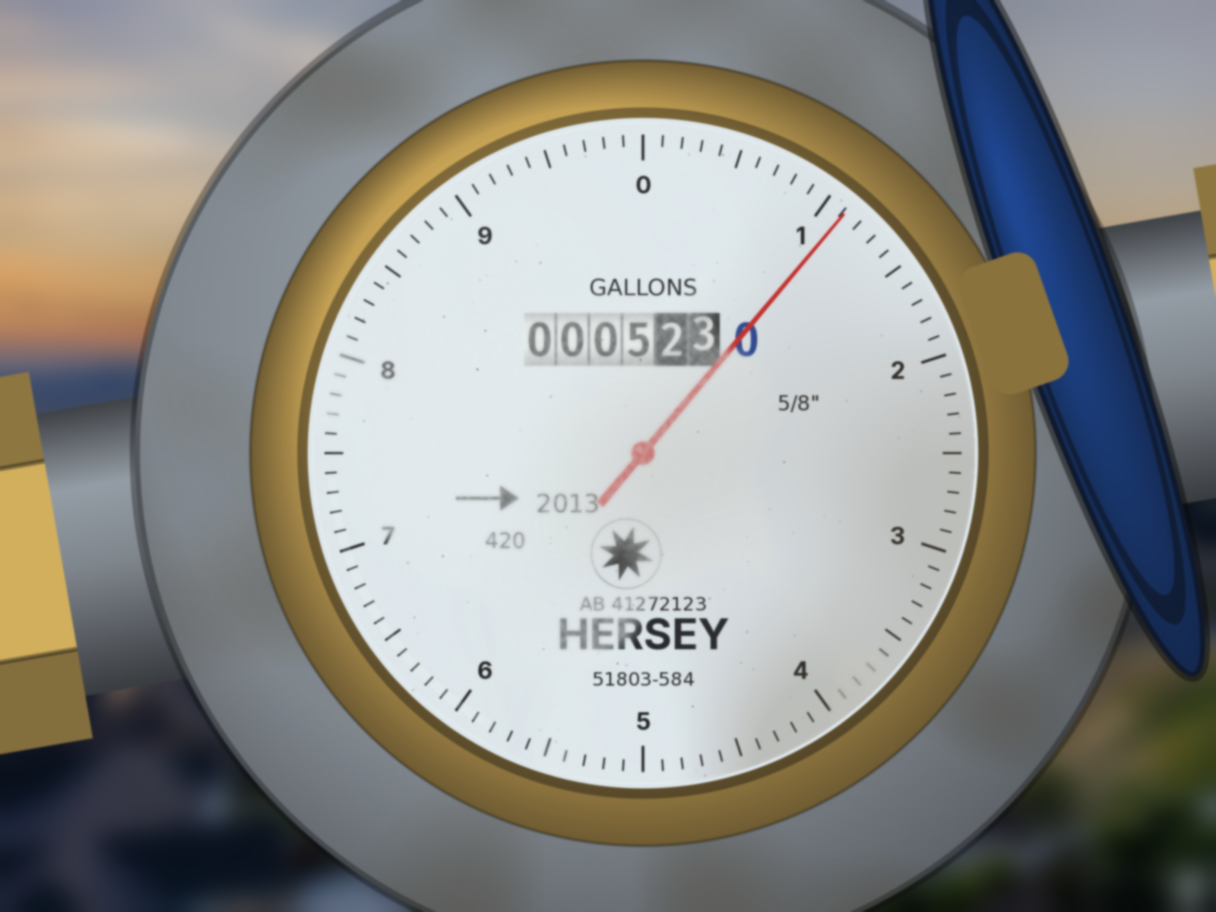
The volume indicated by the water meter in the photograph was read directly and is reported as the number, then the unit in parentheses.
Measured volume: 5231.1 (gal)
